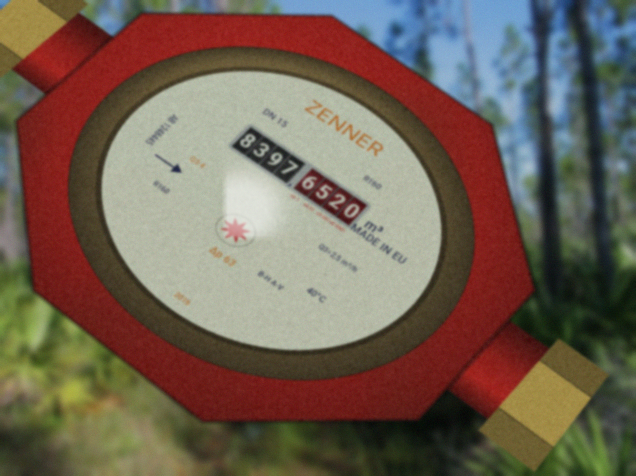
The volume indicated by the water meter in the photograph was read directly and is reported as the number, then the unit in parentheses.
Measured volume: 8397.6520 (m³)
